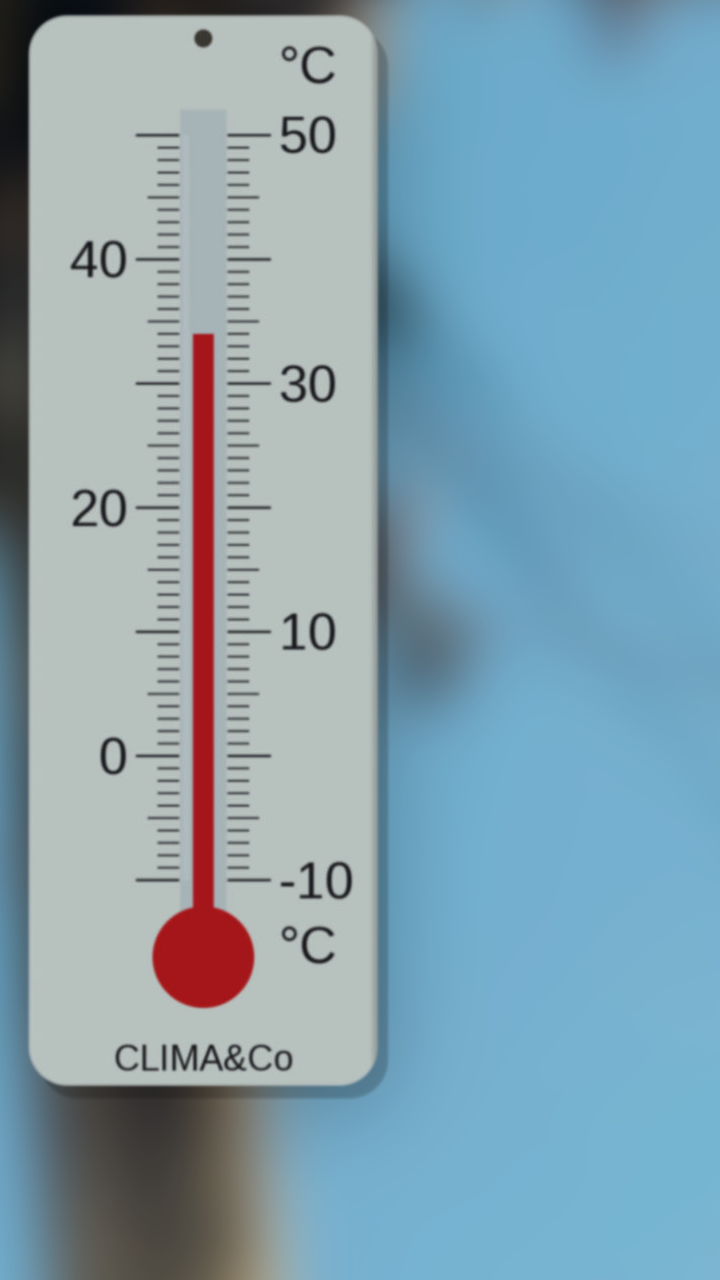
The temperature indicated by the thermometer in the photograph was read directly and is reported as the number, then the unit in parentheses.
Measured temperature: 34 (°C)
